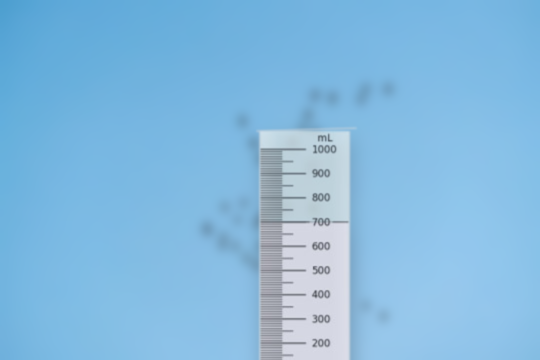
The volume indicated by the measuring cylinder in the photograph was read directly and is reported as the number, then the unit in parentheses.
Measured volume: 700 (mL)
